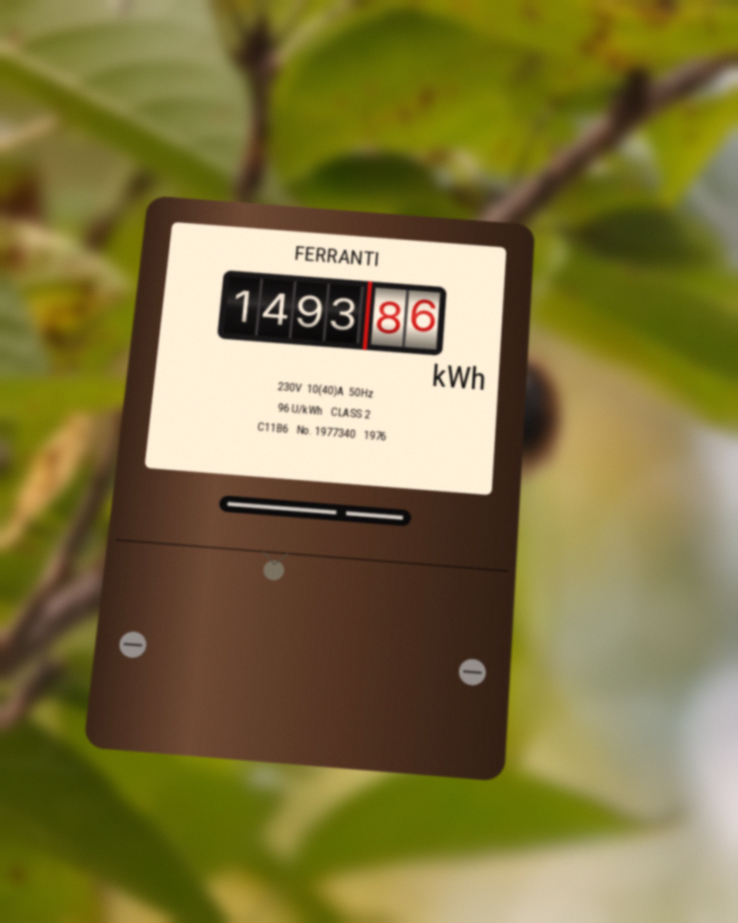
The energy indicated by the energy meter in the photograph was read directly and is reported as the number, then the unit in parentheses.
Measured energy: 1493.86 (kWh)
